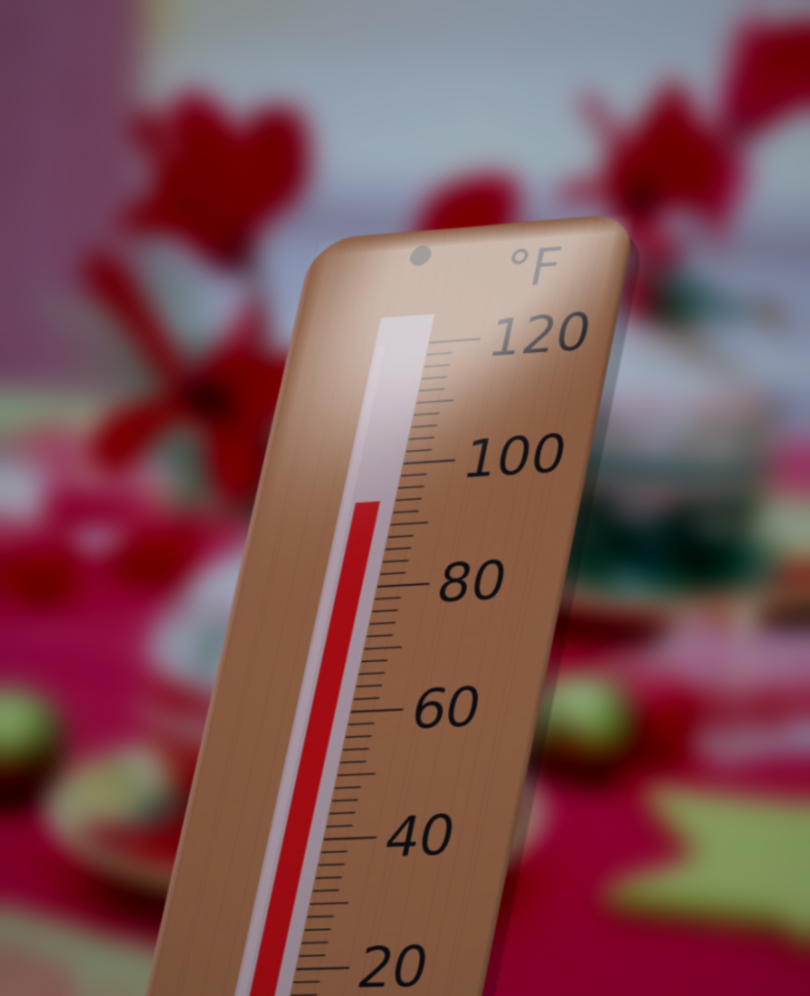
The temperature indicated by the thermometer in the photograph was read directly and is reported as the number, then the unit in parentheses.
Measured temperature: 94 (°F)
